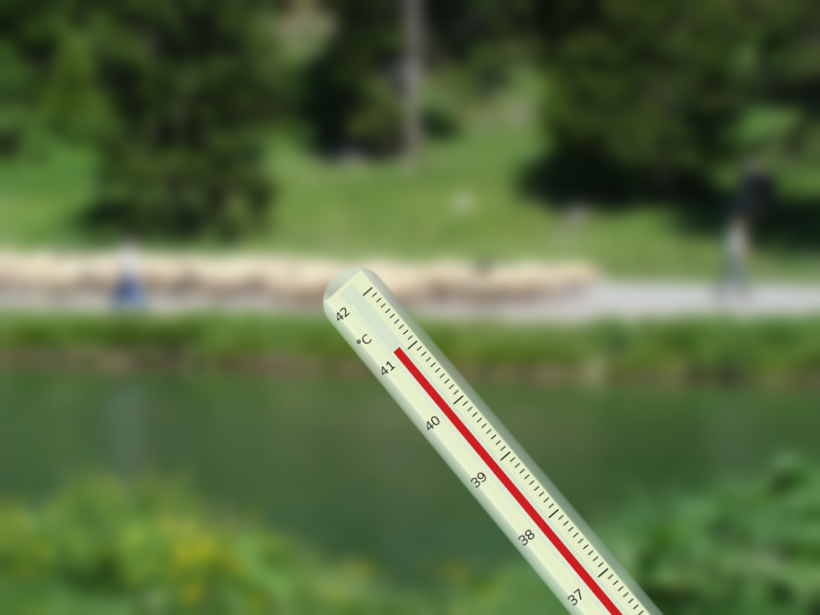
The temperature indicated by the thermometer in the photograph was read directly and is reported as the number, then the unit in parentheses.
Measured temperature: 41.1 (°C)
